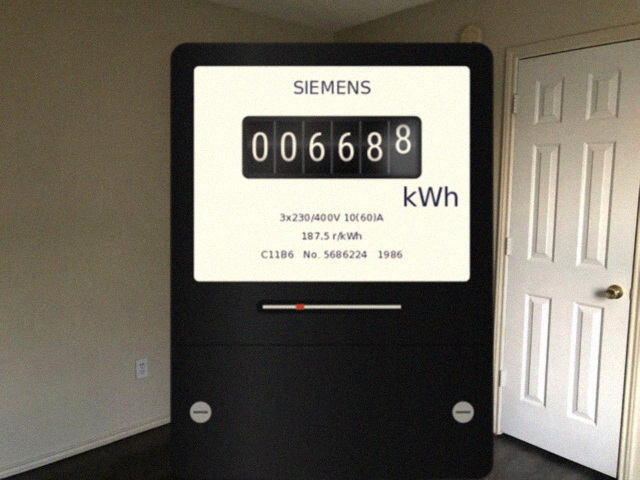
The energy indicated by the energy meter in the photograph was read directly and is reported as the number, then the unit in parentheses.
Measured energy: 6688 (kWh)
